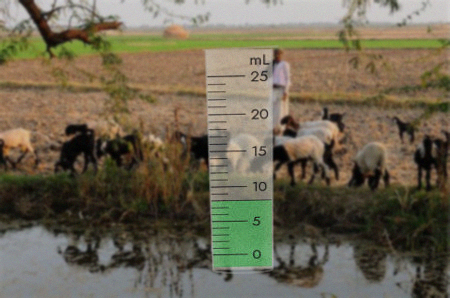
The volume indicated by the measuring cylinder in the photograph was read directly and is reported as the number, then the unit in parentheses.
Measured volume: 8 (mL)
